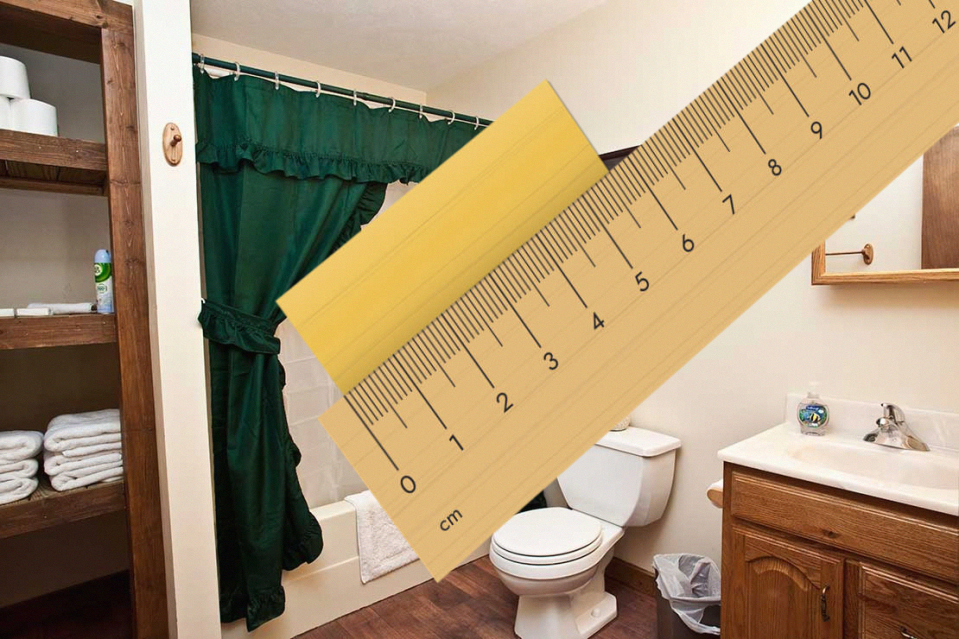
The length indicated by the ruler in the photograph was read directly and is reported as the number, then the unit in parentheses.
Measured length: 5.6 (cm)
